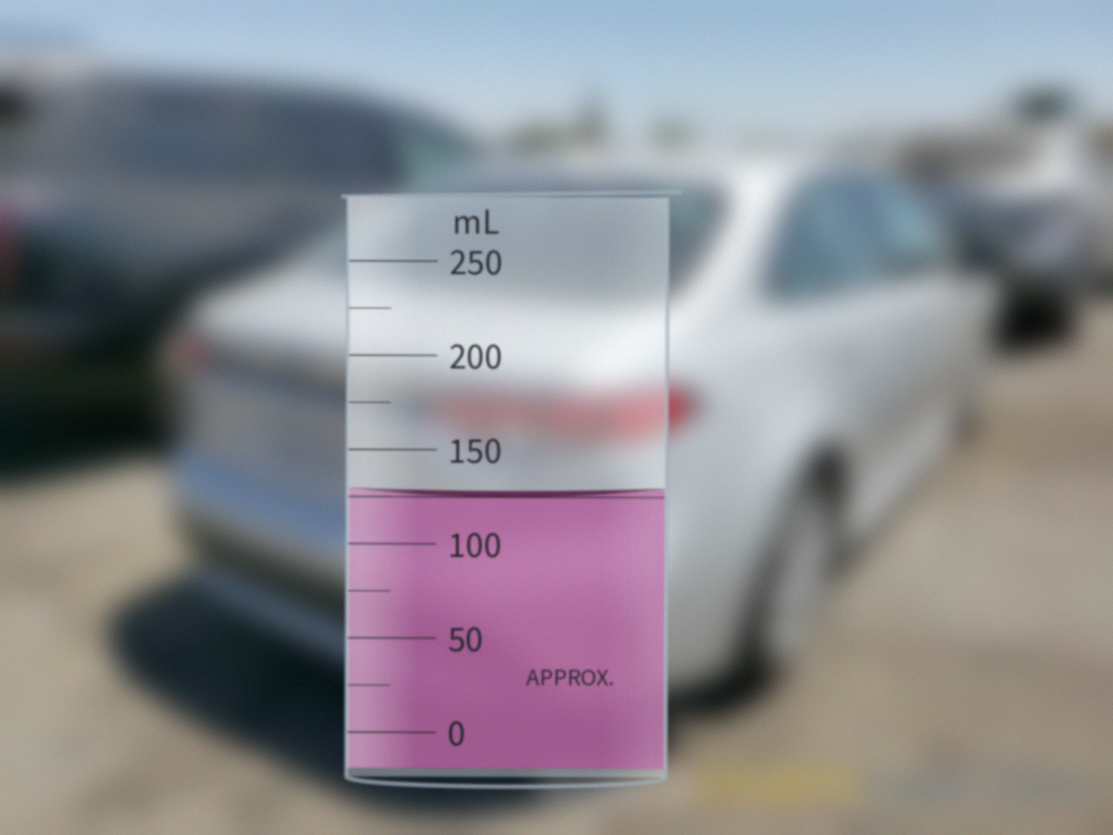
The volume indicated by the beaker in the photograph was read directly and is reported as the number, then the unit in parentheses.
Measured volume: 125 (mL)
